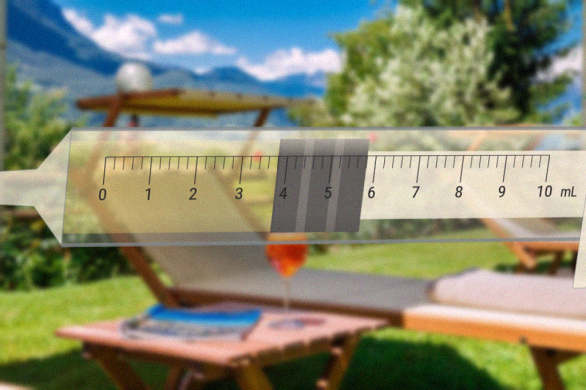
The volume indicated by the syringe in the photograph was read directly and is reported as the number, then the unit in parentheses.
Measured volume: 3.8 (mL)
